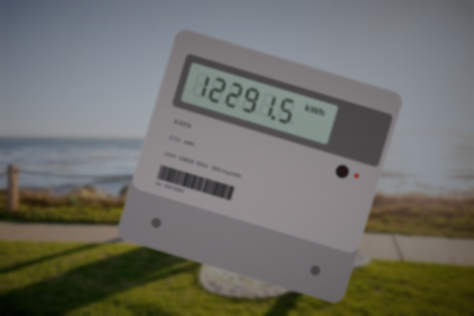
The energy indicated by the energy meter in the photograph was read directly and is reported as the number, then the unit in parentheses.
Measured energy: 12291.5 (kWh)
